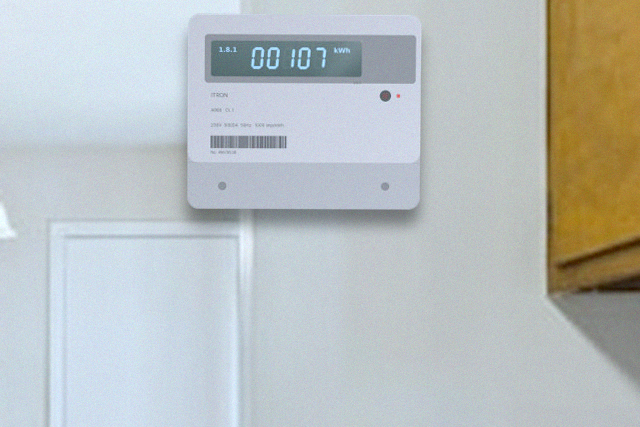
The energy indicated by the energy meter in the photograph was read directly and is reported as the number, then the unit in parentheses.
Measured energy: 107 (kWh)
